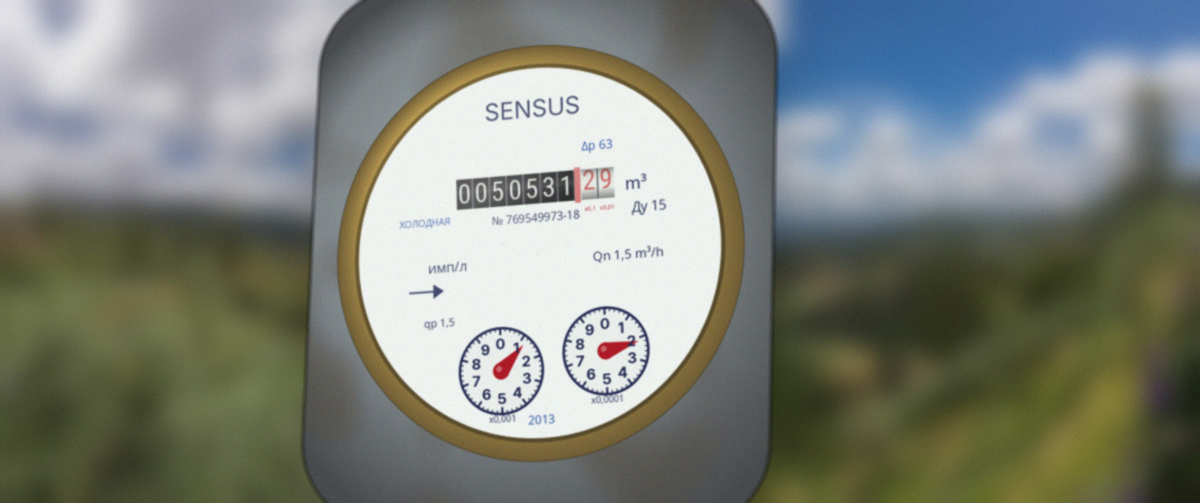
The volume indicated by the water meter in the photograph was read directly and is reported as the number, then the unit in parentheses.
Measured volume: 50531.2912 (m³)
